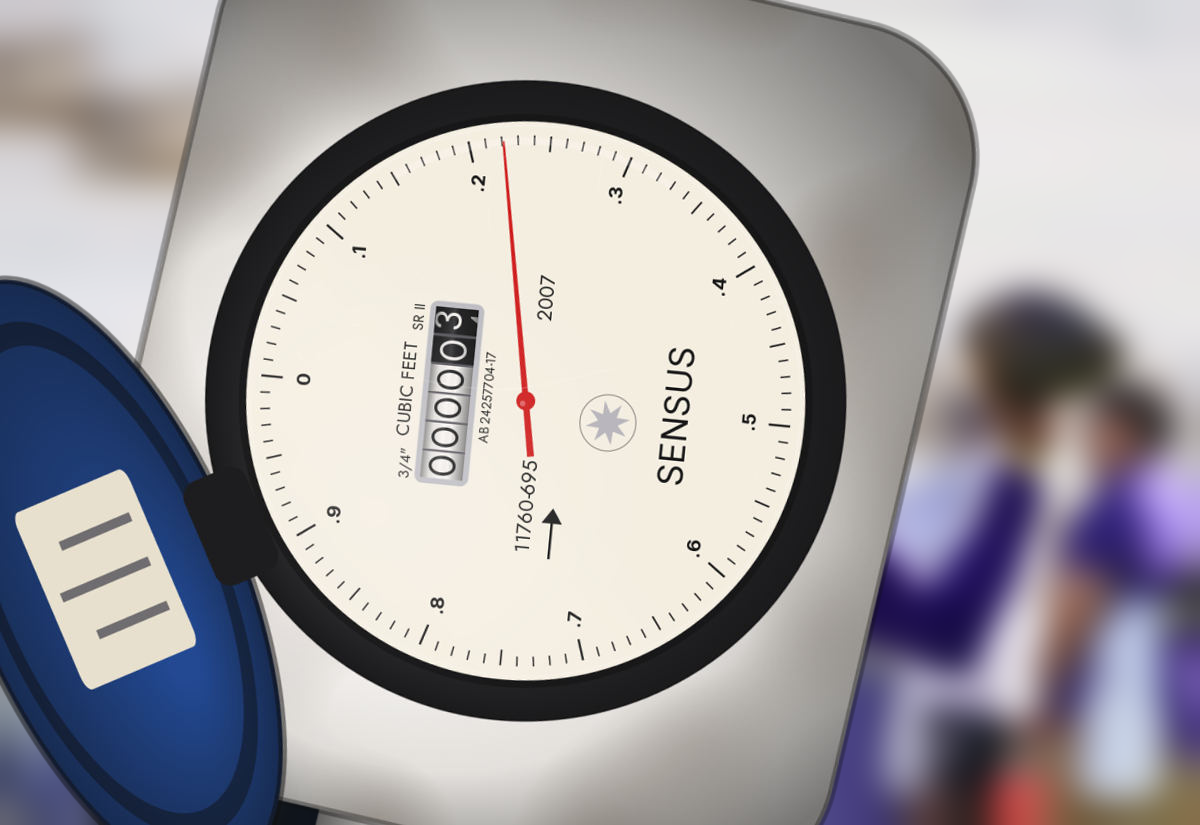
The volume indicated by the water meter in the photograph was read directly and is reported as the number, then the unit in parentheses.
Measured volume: 3.22 (ft³)
